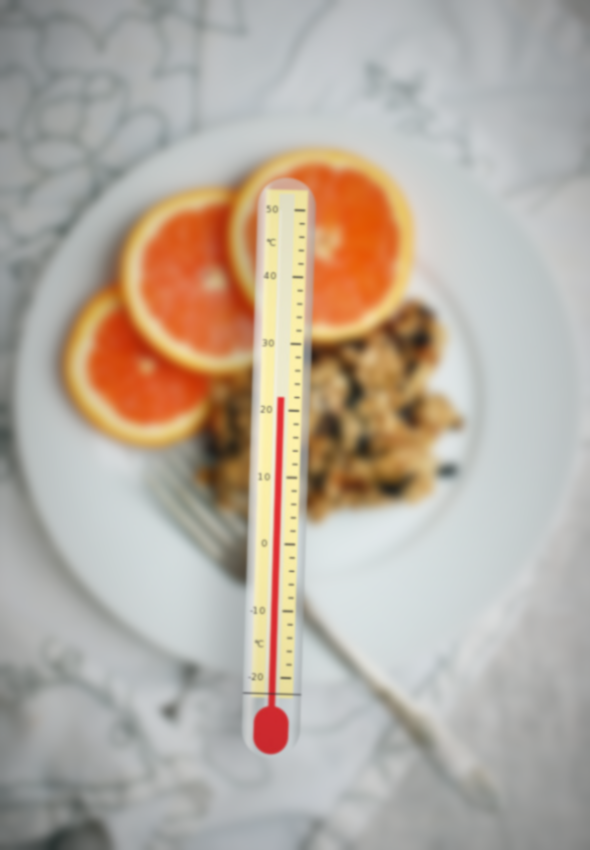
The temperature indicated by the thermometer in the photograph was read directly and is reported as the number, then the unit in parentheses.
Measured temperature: 22 (°C)
